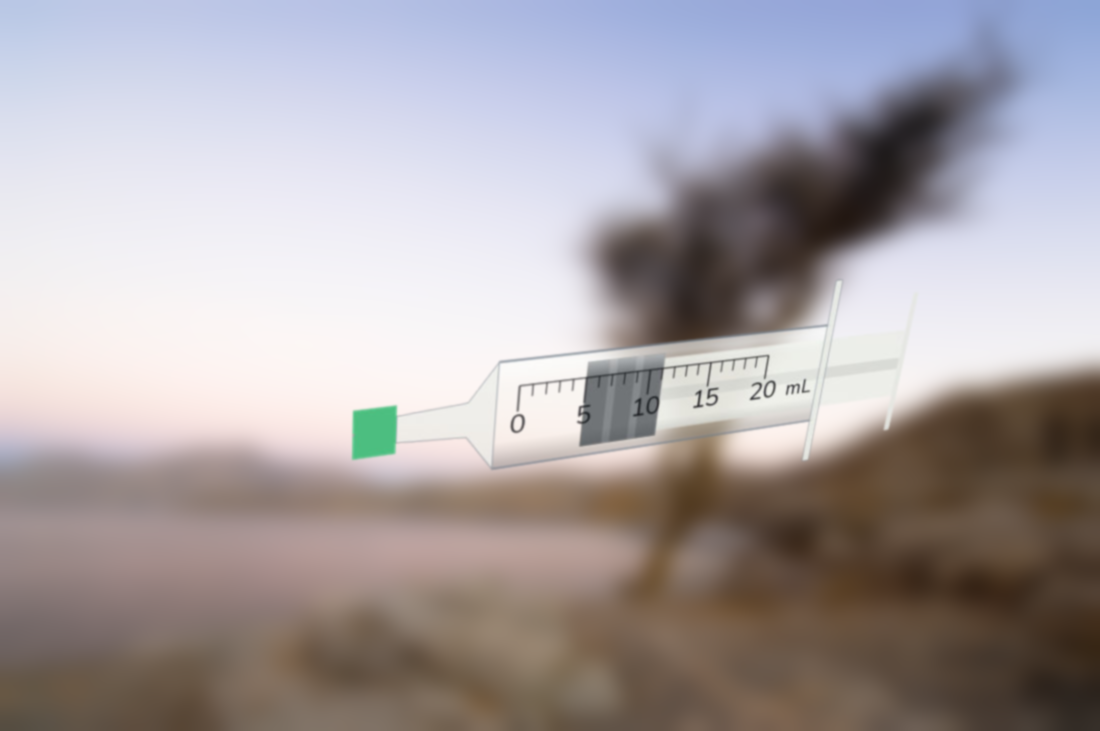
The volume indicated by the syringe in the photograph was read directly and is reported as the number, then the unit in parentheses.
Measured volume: 5 (mL)
